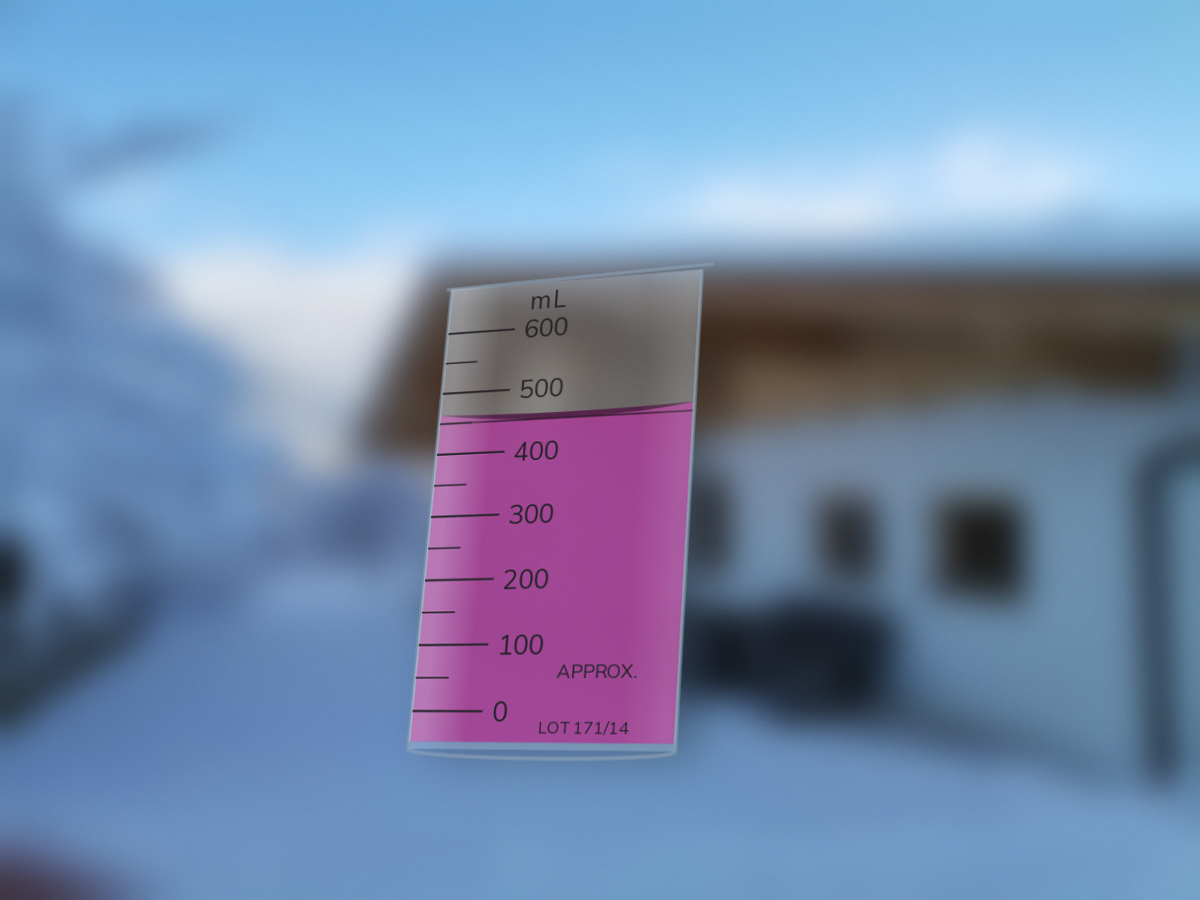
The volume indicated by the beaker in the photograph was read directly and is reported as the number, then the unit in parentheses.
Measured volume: 450 (mL)
